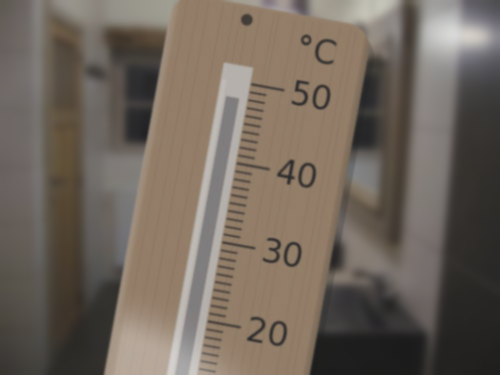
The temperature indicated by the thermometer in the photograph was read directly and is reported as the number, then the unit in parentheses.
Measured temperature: 48 (°C)
